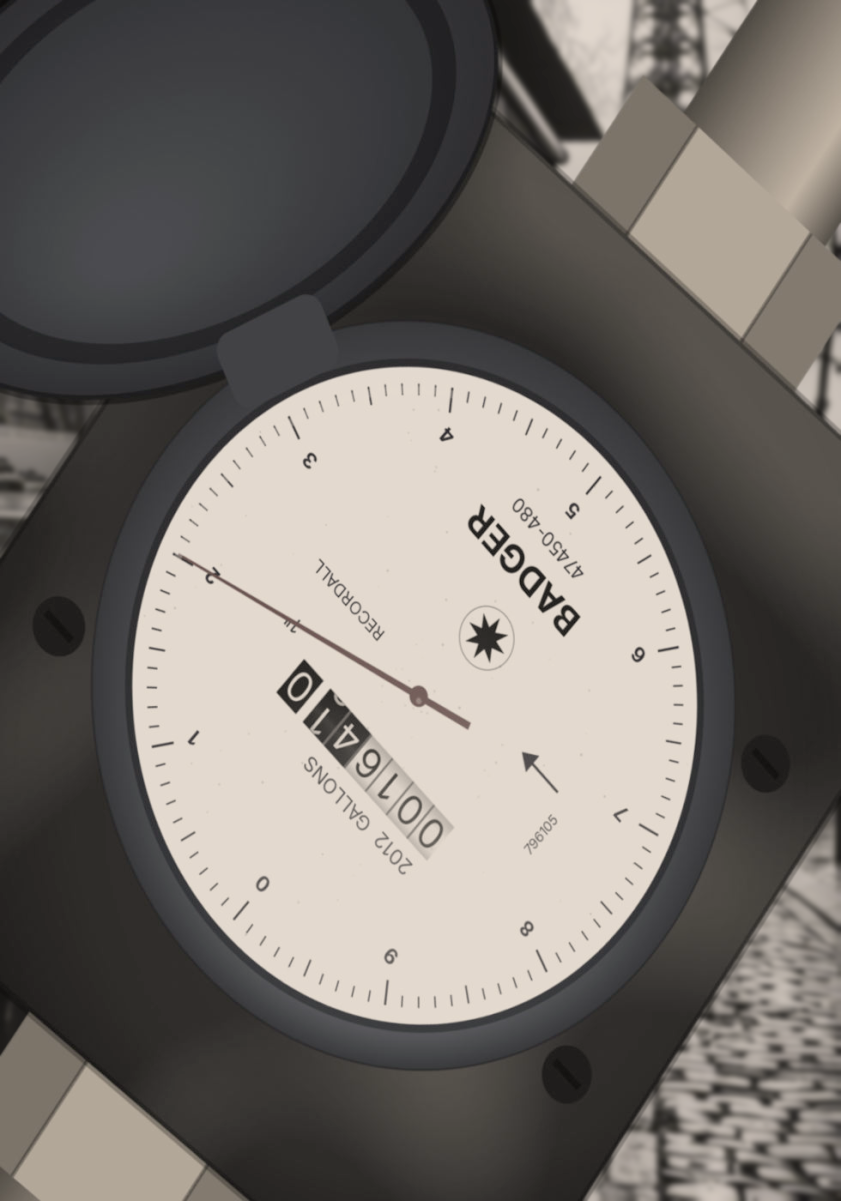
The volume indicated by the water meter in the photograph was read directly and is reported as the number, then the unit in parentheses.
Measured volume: 16412.0 (gal)
